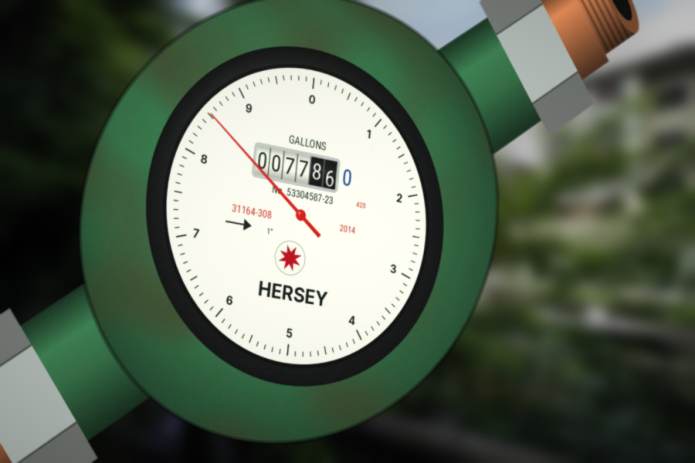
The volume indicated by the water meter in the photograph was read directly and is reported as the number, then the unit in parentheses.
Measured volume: 77858.5 (gal)
